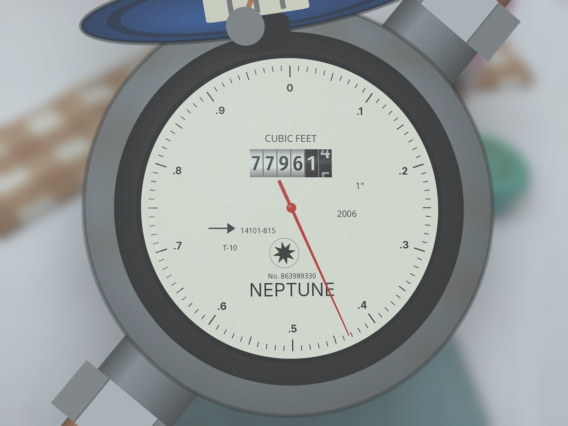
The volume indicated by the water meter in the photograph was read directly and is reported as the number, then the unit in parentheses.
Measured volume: 779614.43 (ft³)
